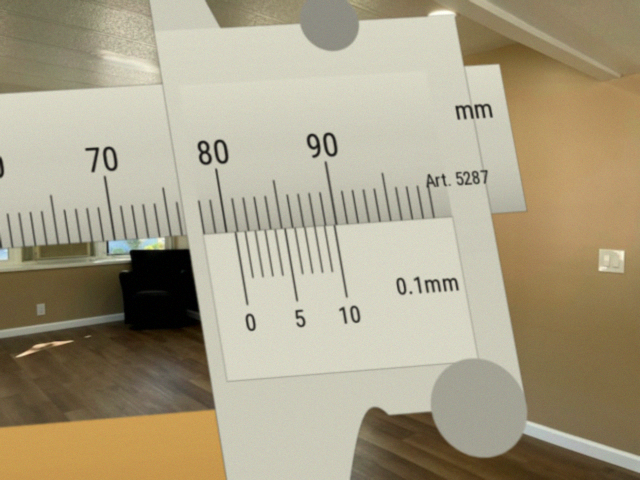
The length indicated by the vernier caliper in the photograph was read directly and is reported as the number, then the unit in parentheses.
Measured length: 80.8 (mm)
